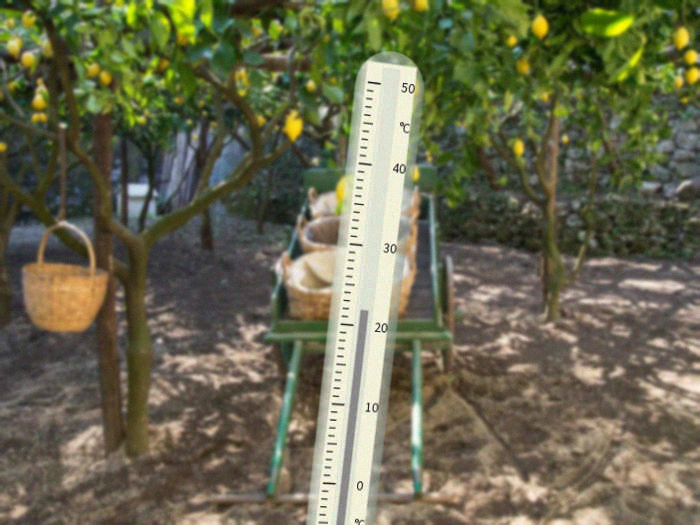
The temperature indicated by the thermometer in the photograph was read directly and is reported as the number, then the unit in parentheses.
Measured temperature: 22 (°C)
